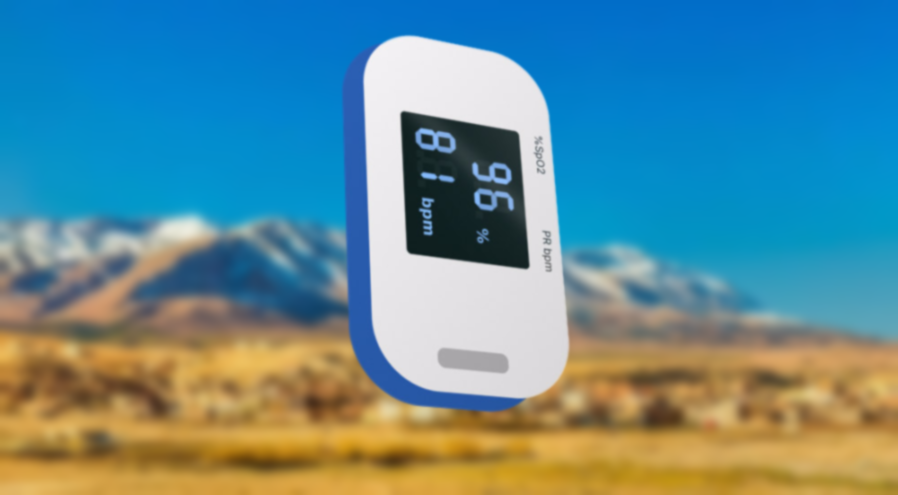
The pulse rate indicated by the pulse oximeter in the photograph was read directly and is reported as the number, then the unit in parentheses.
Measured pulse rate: 81 (bpm)
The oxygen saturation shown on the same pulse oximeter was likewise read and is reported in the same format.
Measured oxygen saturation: 96 (%)
